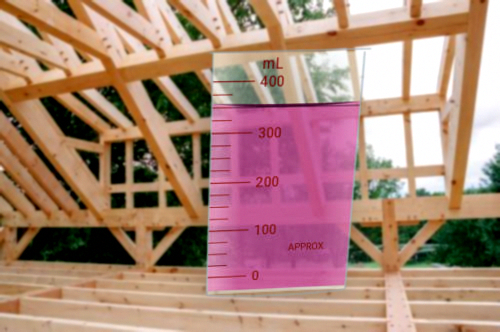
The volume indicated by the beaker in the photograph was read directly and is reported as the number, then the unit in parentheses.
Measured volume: 350 (mL)
